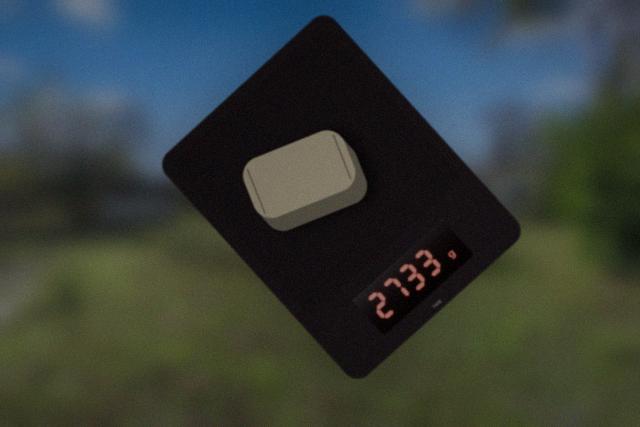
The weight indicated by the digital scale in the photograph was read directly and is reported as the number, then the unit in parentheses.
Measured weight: 2733 (g)
